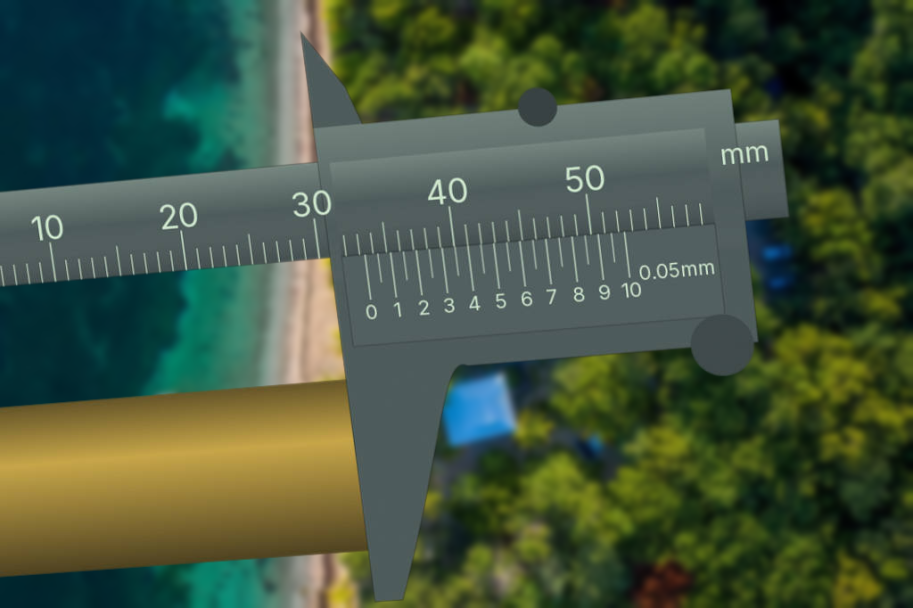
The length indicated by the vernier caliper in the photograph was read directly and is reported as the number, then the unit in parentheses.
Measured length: 33.4 (mm)
